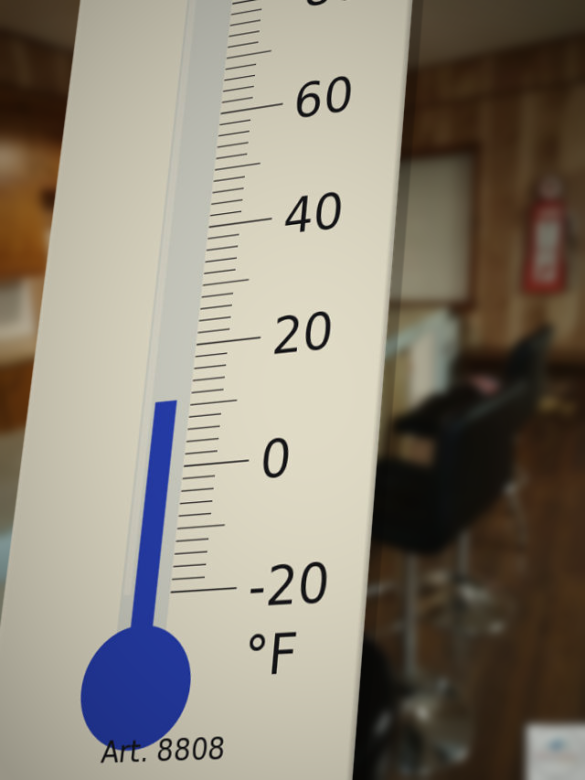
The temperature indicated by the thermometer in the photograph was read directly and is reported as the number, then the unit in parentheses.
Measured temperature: 11 (°F)
